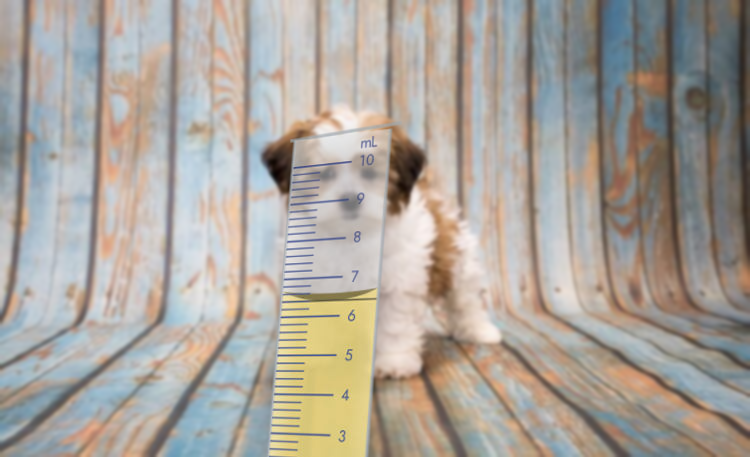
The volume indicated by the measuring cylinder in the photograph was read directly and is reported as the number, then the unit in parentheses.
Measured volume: 6.4 (mL)
